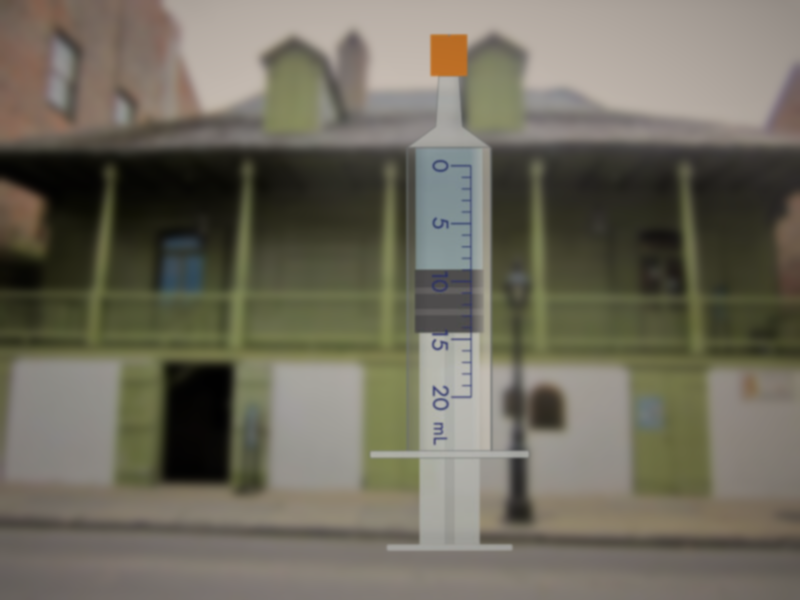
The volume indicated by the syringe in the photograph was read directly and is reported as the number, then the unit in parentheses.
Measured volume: 9 (mL)
